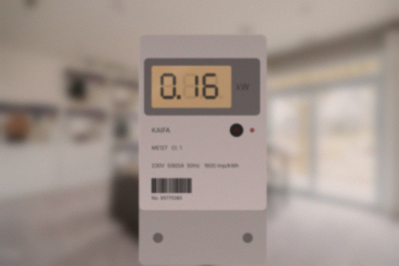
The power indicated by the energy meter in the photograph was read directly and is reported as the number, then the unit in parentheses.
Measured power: 0.16 (kW)
